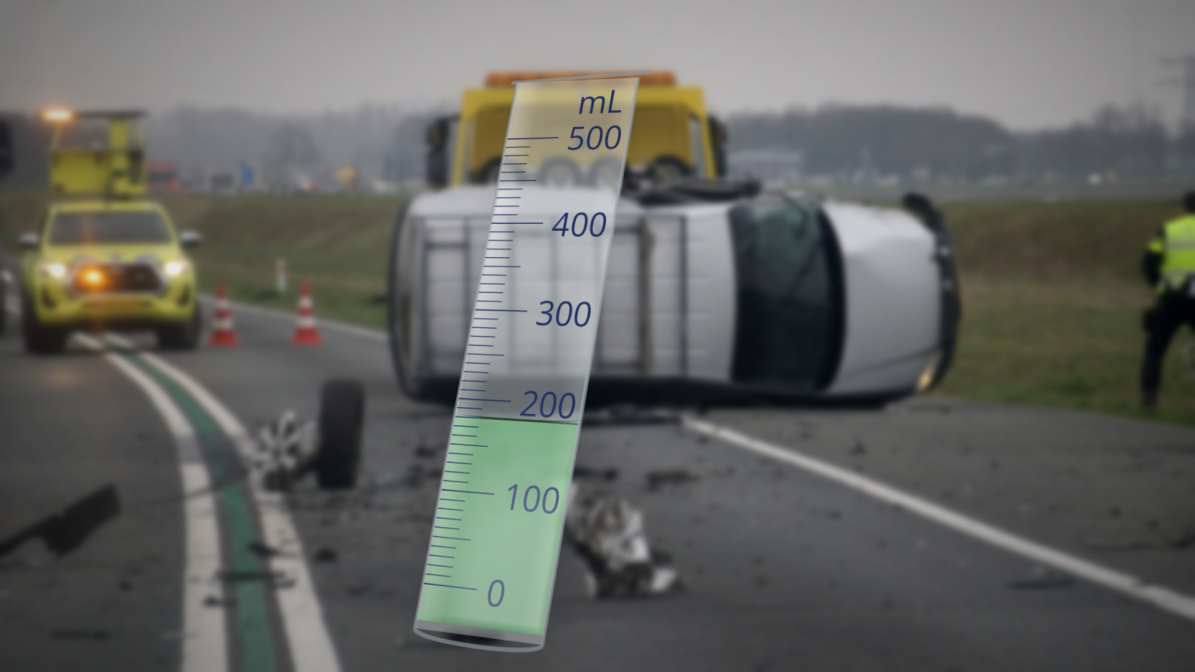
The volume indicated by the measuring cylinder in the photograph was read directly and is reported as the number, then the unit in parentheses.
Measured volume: 180 (mL)
